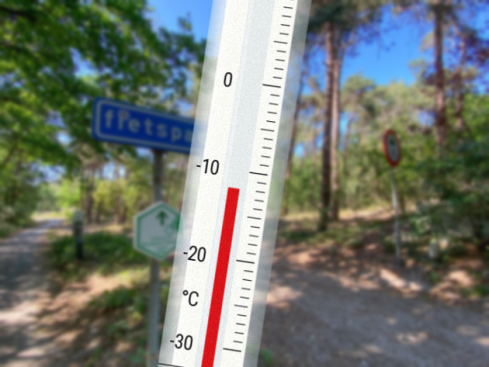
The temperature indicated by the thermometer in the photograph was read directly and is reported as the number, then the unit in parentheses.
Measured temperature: -12 (°C)
